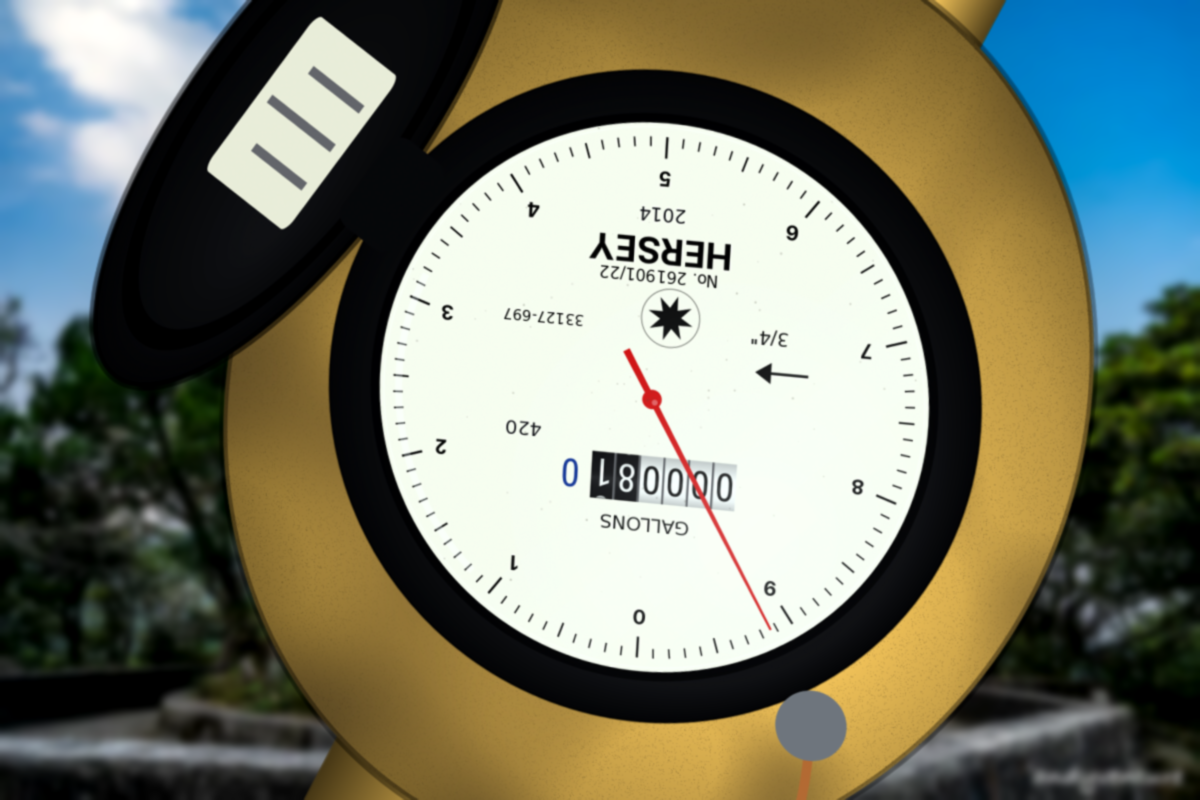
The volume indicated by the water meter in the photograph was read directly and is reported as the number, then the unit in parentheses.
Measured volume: 809.1 (gal)
